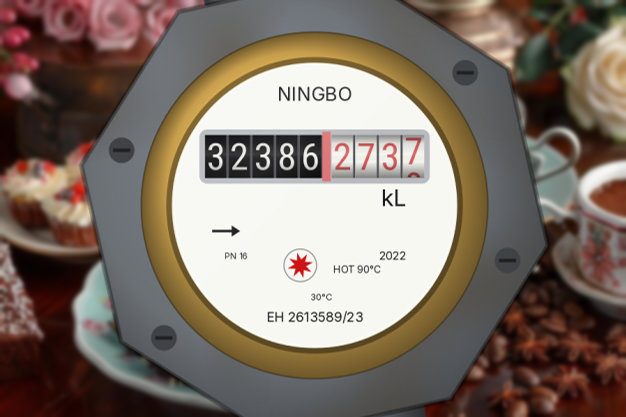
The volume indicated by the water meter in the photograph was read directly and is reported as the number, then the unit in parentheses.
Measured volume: 32386.2737 (kL)
